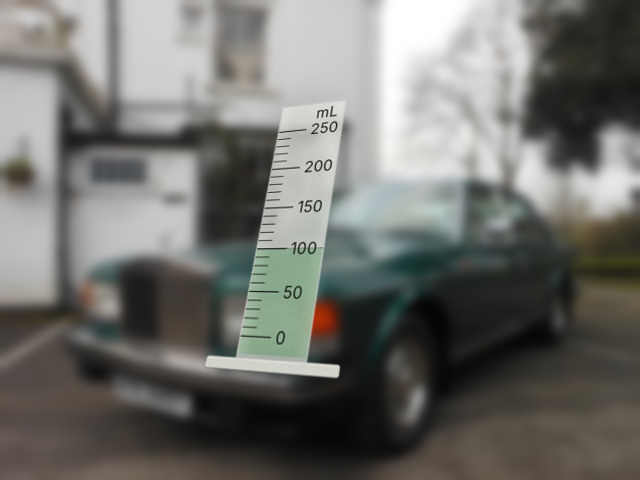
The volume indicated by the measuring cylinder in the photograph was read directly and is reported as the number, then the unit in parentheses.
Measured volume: 100 (mL)
